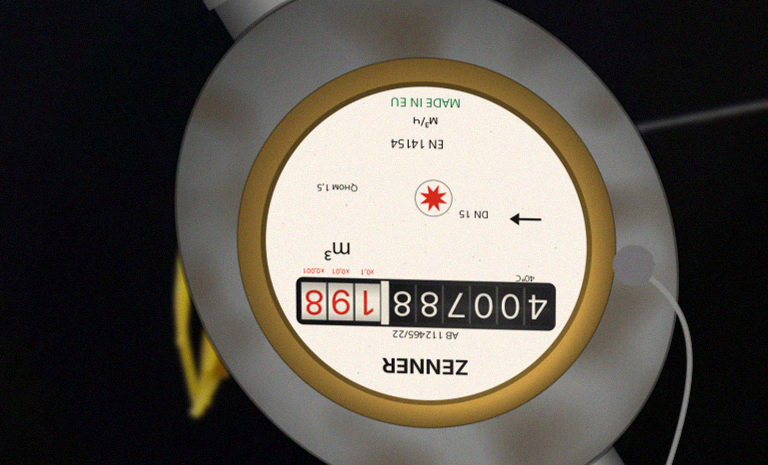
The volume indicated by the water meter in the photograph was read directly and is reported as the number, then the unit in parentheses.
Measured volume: 400788.198 (m³)
